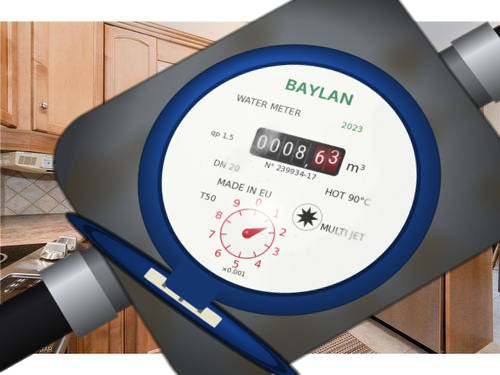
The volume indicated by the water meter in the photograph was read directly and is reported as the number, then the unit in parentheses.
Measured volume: 8.631 (m³)
